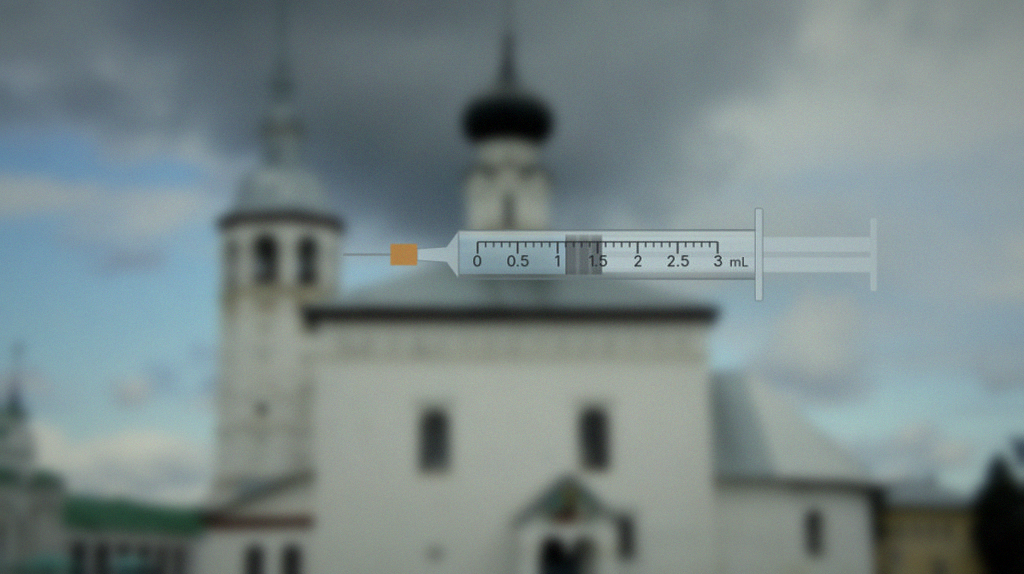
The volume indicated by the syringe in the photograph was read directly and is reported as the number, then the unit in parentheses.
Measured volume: 1.1 (mL)
